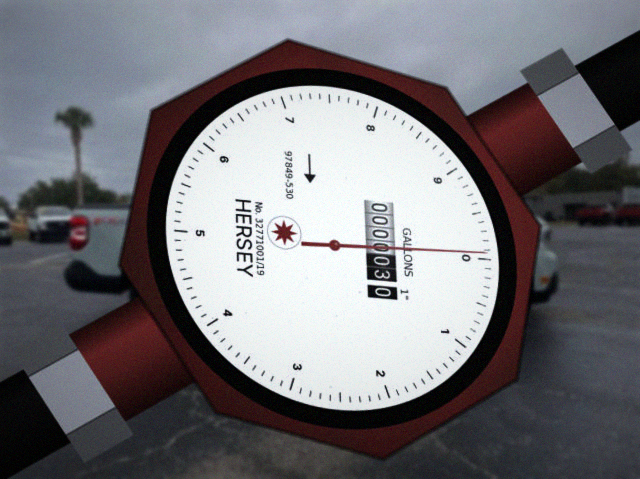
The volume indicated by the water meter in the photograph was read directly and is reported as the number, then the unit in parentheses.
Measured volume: 29.9 (gal)
